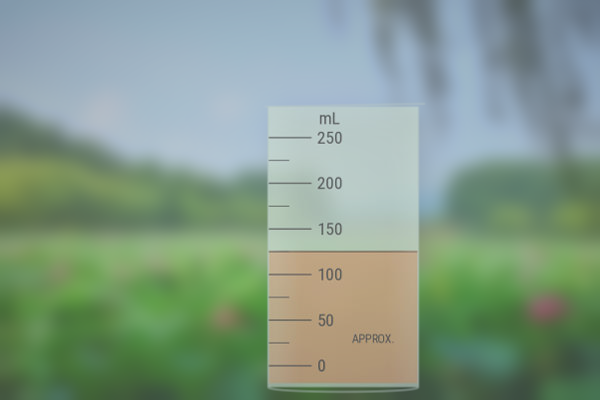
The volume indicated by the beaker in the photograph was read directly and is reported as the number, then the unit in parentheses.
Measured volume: 125 (mL)
